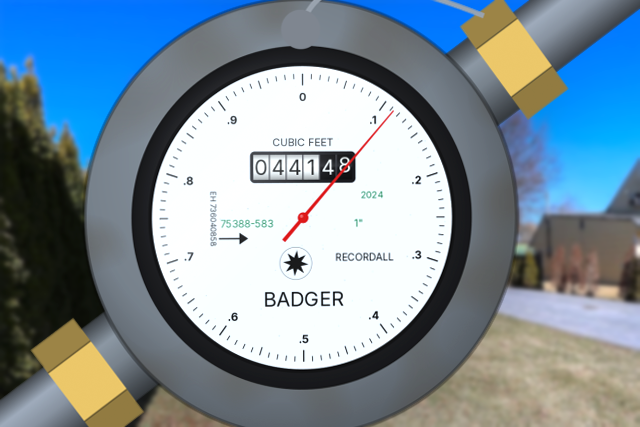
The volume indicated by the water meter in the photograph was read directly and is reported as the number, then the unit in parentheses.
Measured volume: 44148.11 (ft³)
